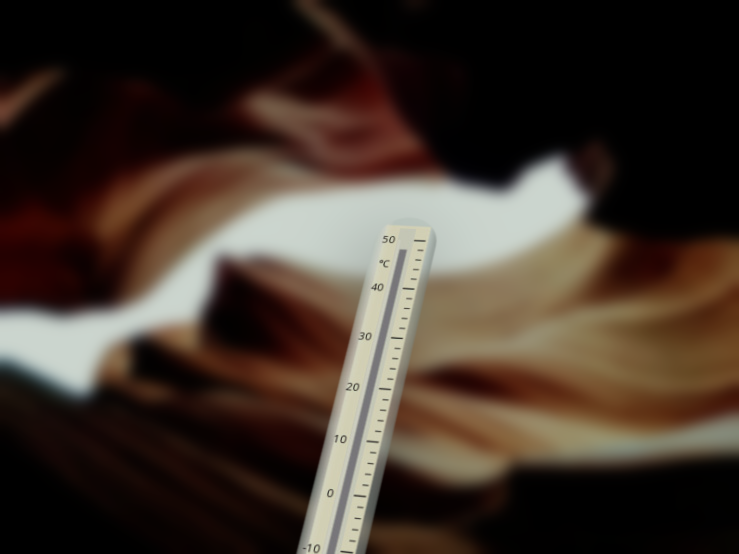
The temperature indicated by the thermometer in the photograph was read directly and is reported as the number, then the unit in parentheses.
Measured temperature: 48 (°C)
